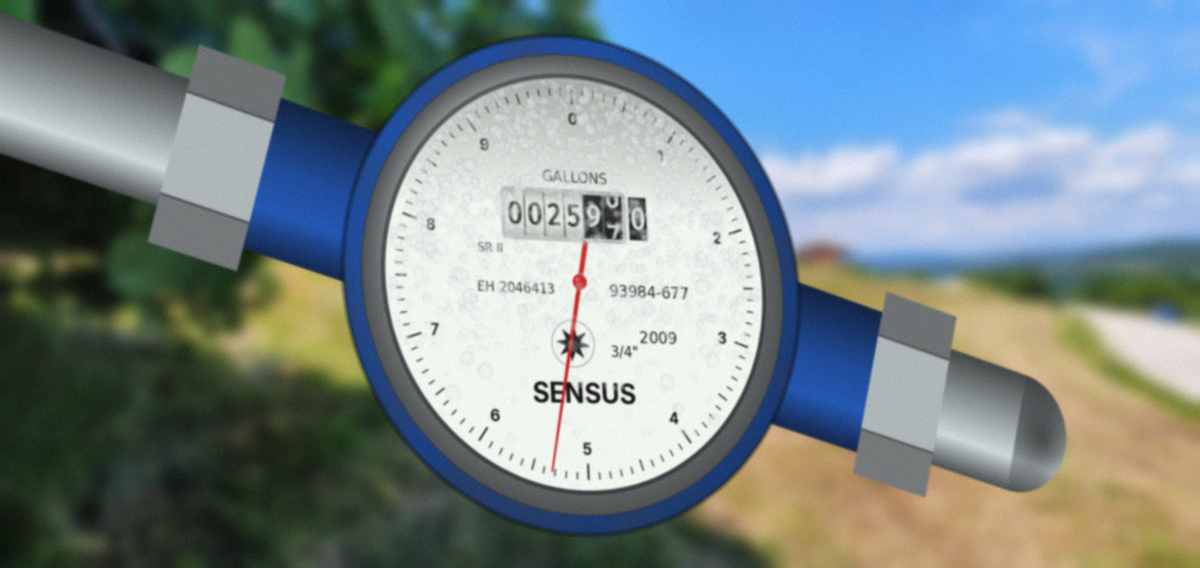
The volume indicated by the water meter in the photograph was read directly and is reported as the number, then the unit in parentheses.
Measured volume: 25965.3 (gal)
